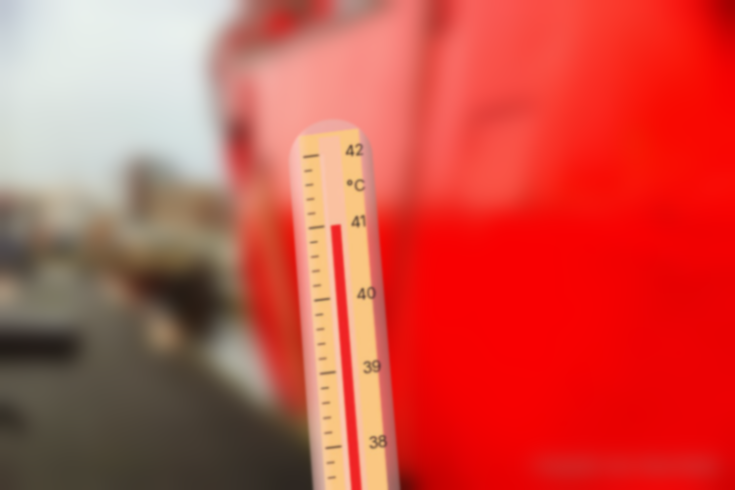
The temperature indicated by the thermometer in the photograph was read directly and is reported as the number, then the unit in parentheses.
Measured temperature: 41 (°C)
